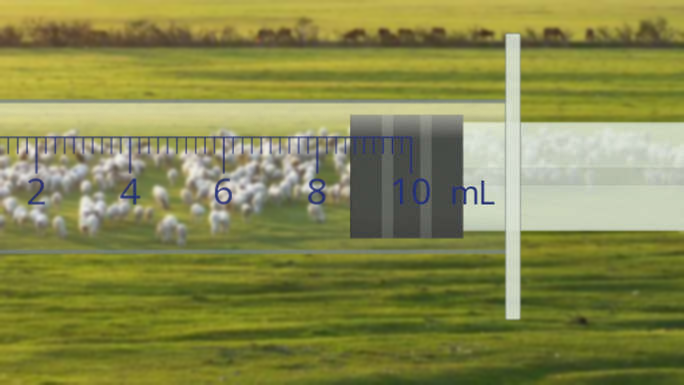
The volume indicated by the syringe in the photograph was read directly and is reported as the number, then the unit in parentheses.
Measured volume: 8.7 (mL)
